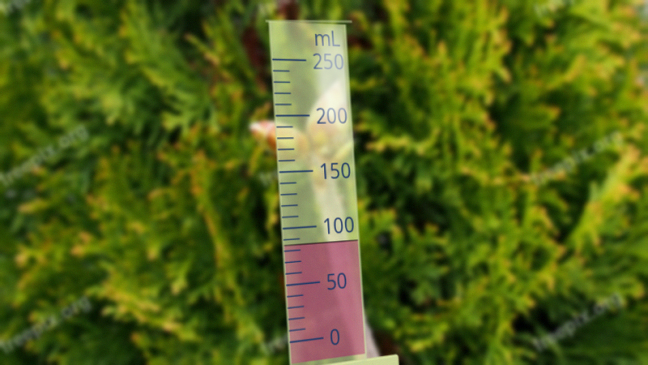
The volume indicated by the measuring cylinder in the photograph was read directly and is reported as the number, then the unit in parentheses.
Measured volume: 85 (mL)
